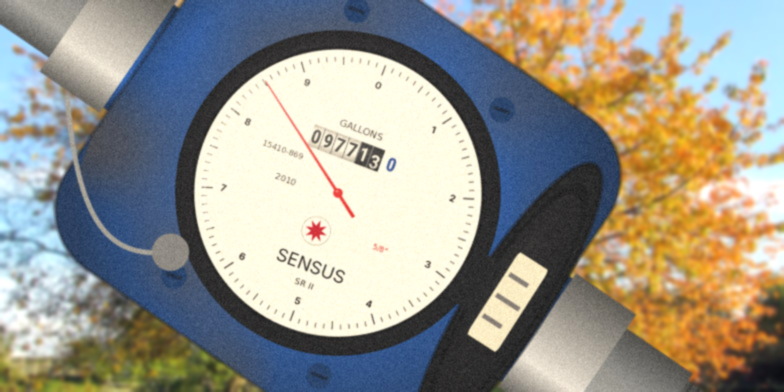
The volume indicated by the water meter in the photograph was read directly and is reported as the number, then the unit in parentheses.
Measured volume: 977128.5 (gal)
